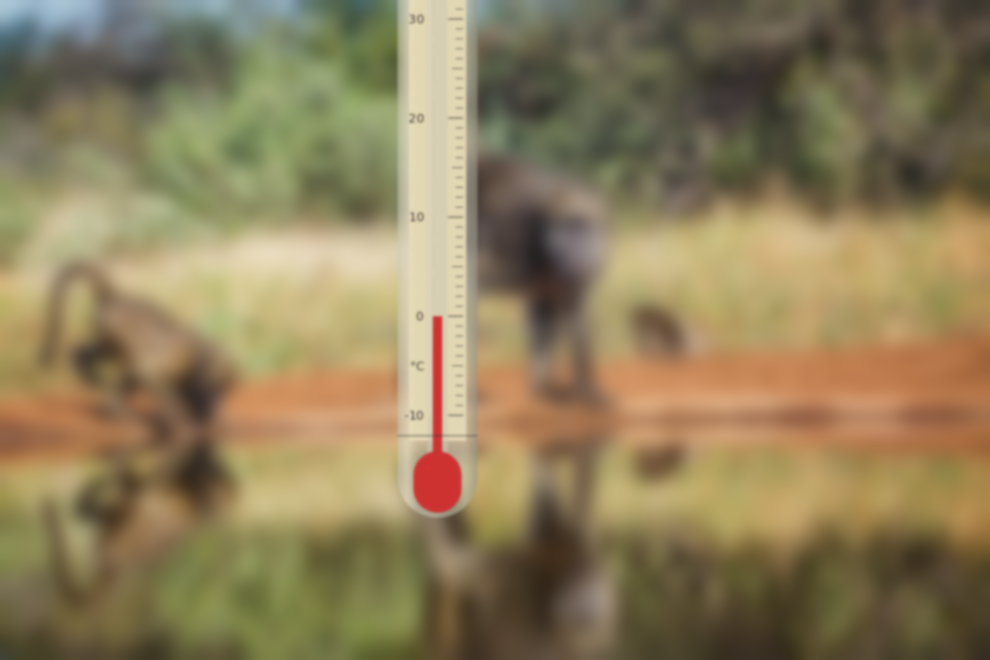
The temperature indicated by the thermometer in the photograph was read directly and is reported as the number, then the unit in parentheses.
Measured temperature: 0 (°C)
